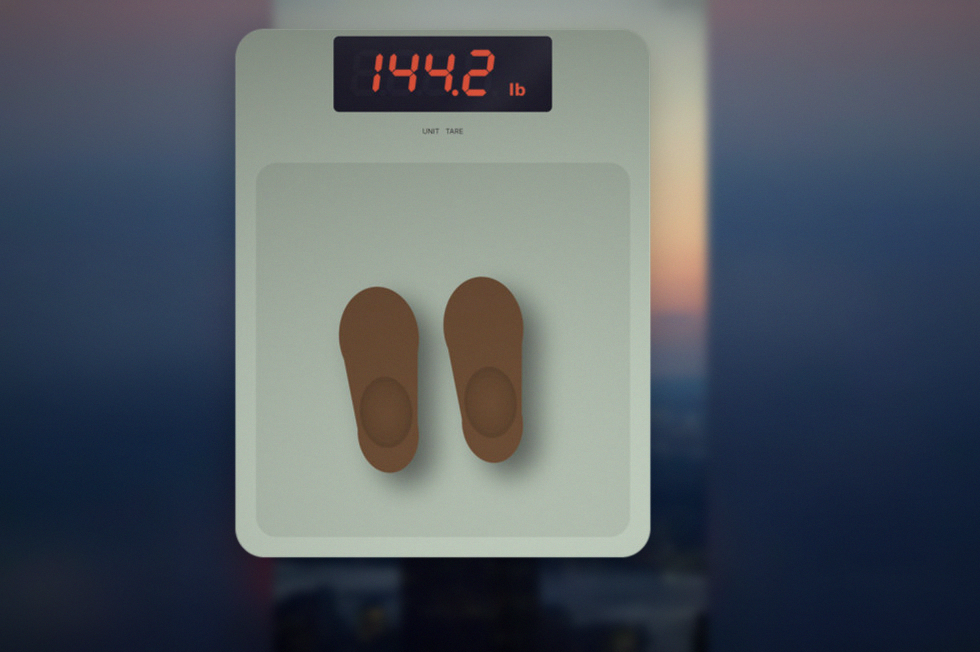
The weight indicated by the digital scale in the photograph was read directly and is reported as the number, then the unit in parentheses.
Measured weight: 144.2 (lb)
